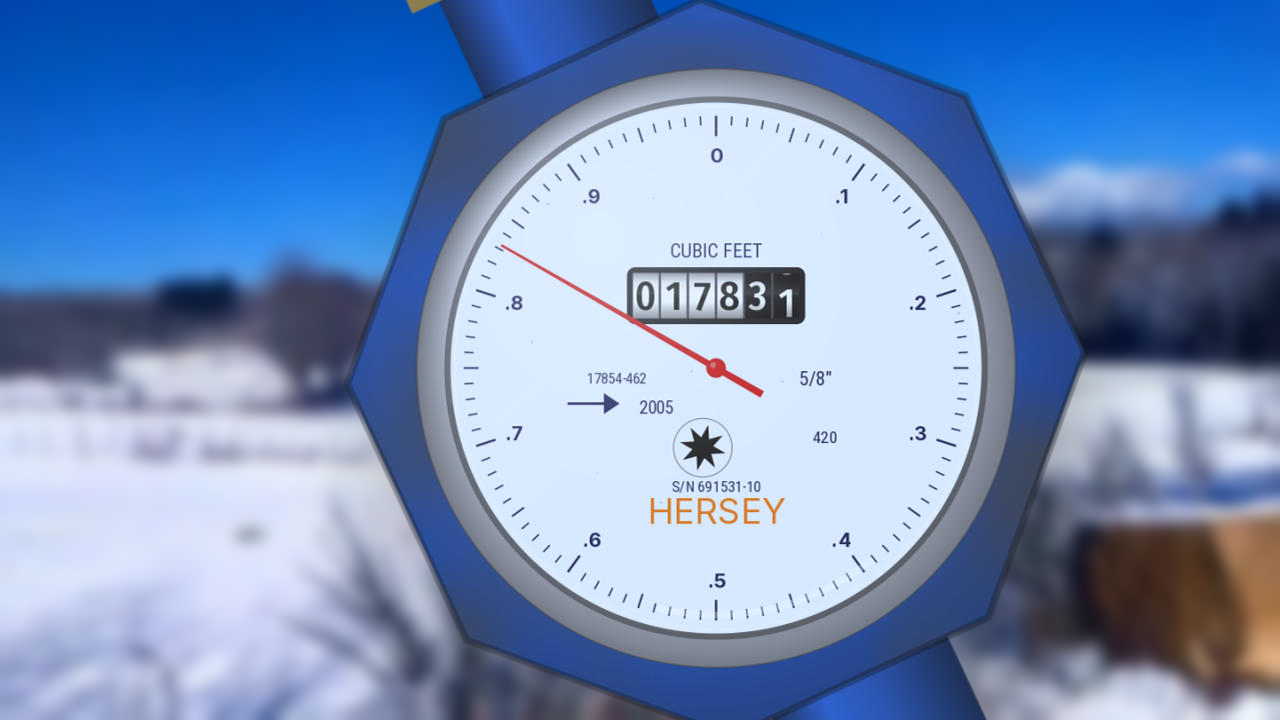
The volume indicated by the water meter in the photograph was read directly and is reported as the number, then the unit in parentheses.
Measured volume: 17830.83 (ft³)
